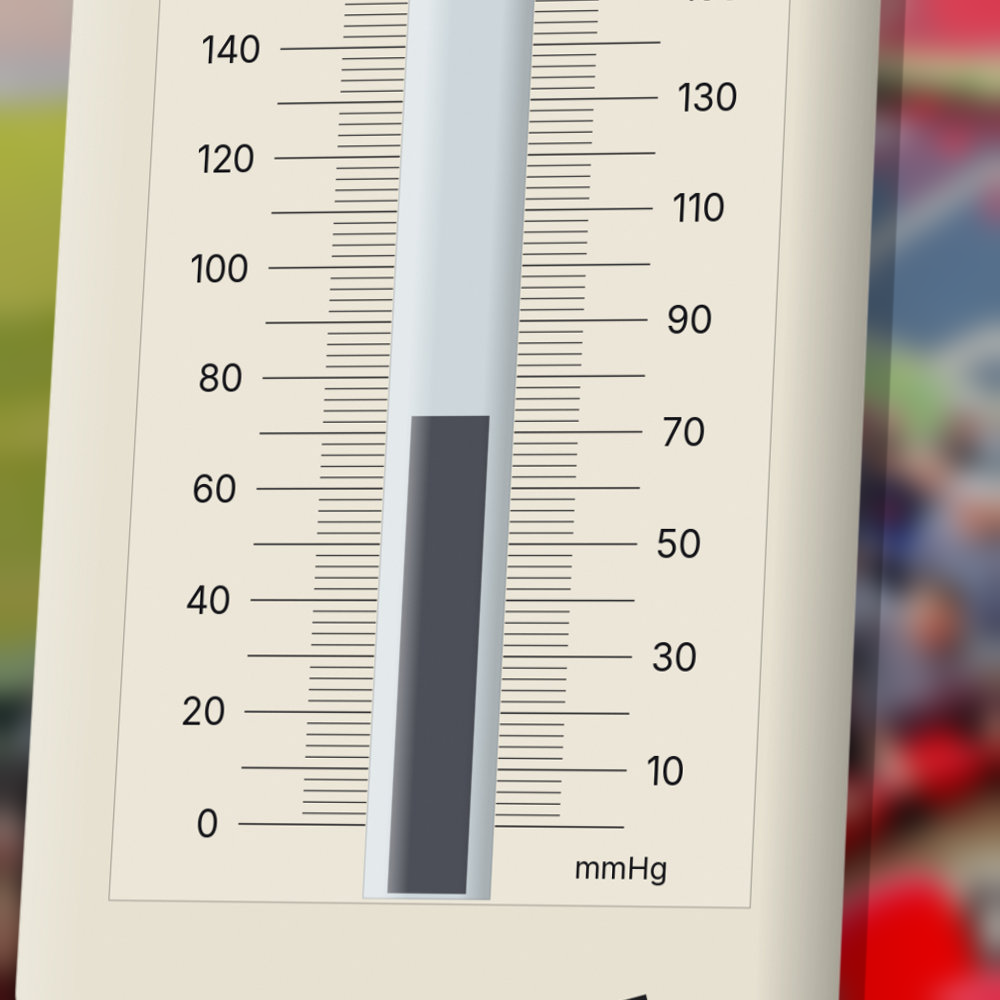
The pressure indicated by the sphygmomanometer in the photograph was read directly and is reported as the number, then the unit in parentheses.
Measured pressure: 73 (mmHg)
